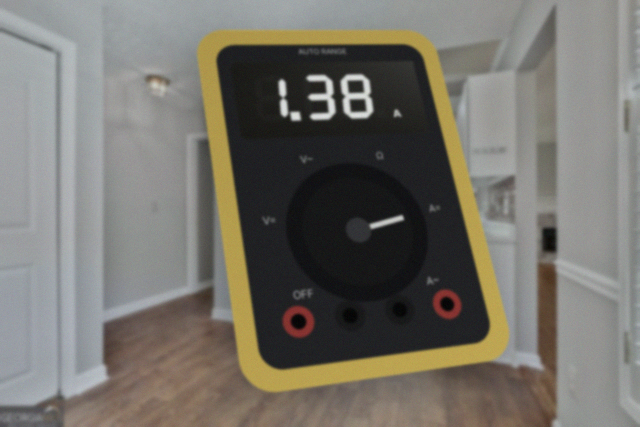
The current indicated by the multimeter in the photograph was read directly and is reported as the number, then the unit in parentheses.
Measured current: 1.38 (A)
